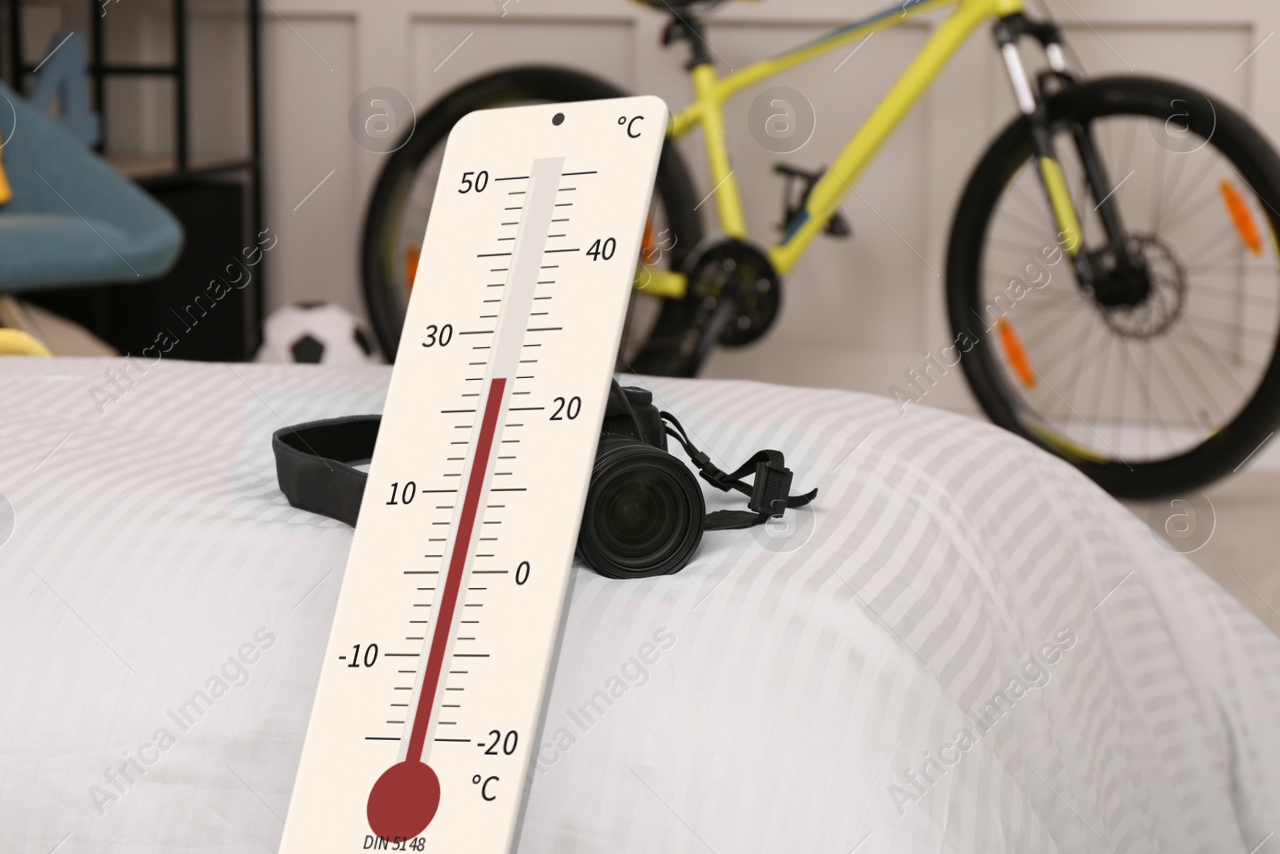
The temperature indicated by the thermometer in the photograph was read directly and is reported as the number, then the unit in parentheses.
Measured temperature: 24 (°C)
